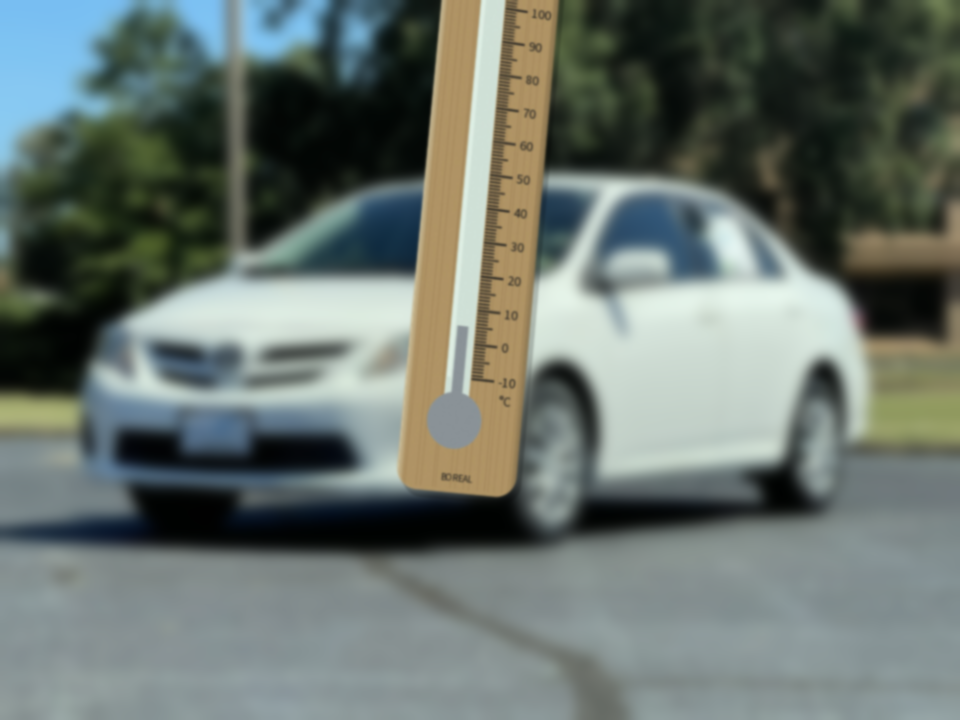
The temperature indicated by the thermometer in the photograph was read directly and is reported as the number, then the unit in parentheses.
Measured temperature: 5 (°C)
